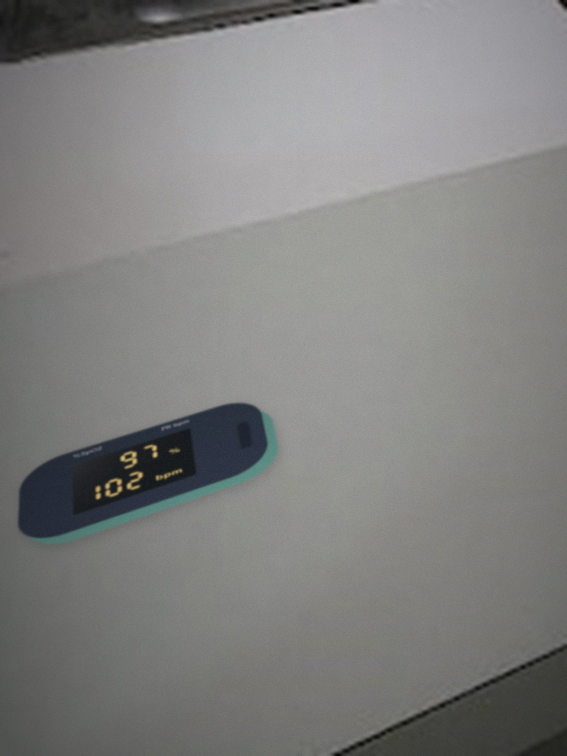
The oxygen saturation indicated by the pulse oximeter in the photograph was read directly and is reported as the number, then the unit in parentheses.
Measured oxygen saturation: 97 (%)
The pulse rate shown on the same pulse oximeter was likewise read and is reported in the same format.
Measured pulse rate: 102 (bpm)
